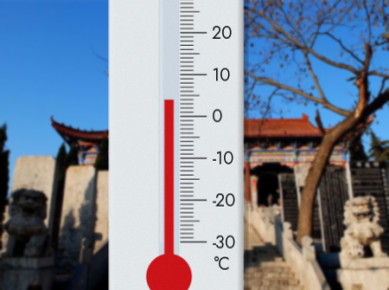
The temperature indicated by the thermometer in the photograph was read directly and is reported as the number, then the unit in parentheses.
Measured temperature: 4 (°C)
